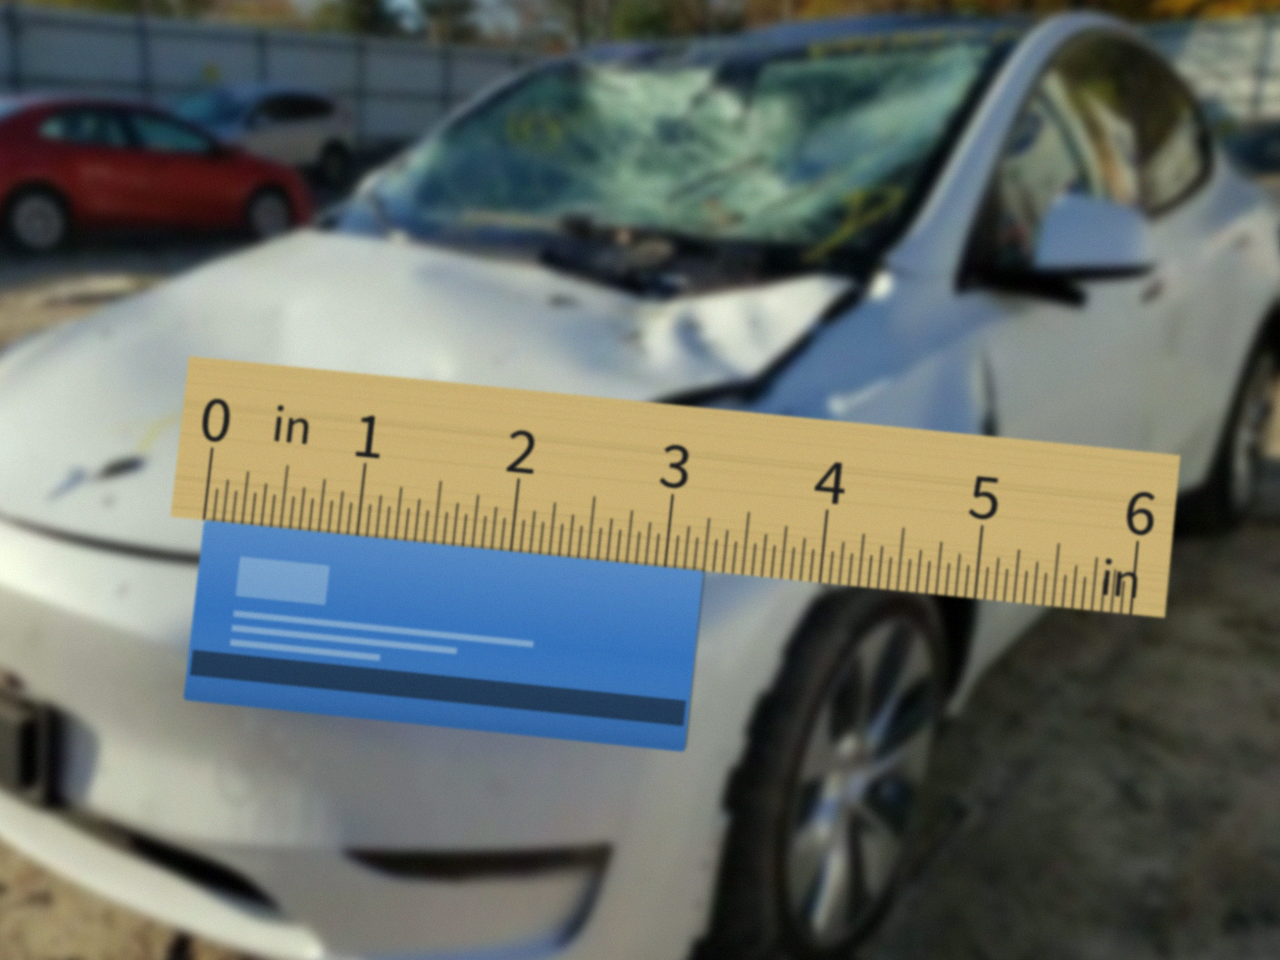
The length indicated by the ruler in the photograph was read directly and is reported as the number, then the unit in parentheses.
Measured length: 3.25 (in)
